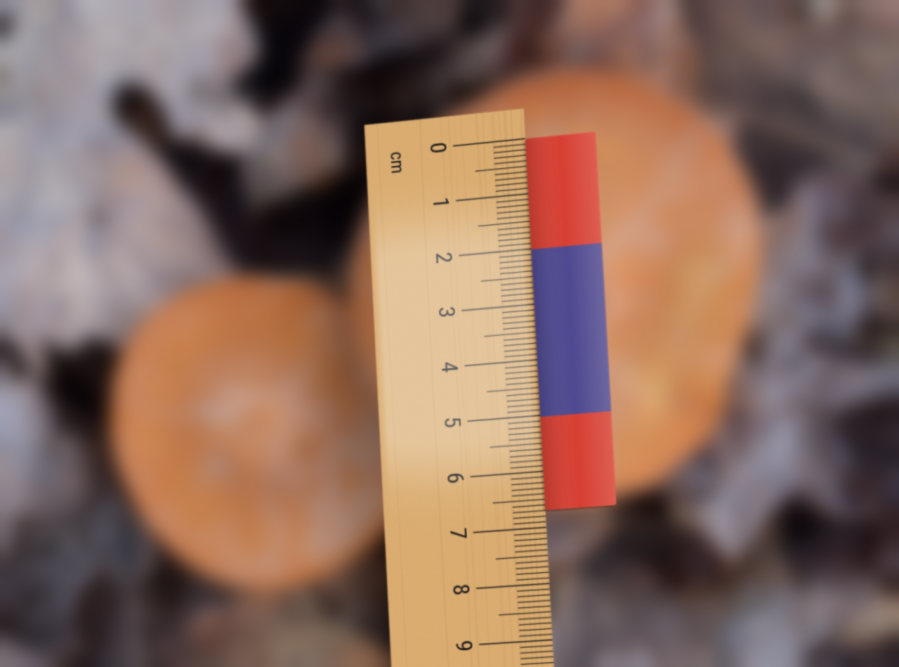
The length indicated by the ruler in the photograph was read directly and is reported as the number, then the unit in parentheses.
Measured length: 6.7 (cm)
